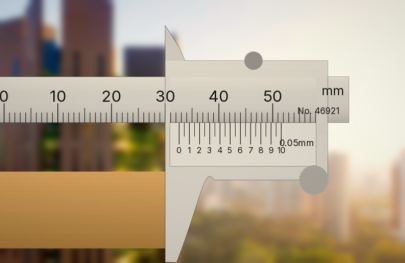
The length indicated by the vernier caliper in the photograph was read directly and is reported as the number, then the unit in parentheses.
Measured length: 32.6 (mm)
